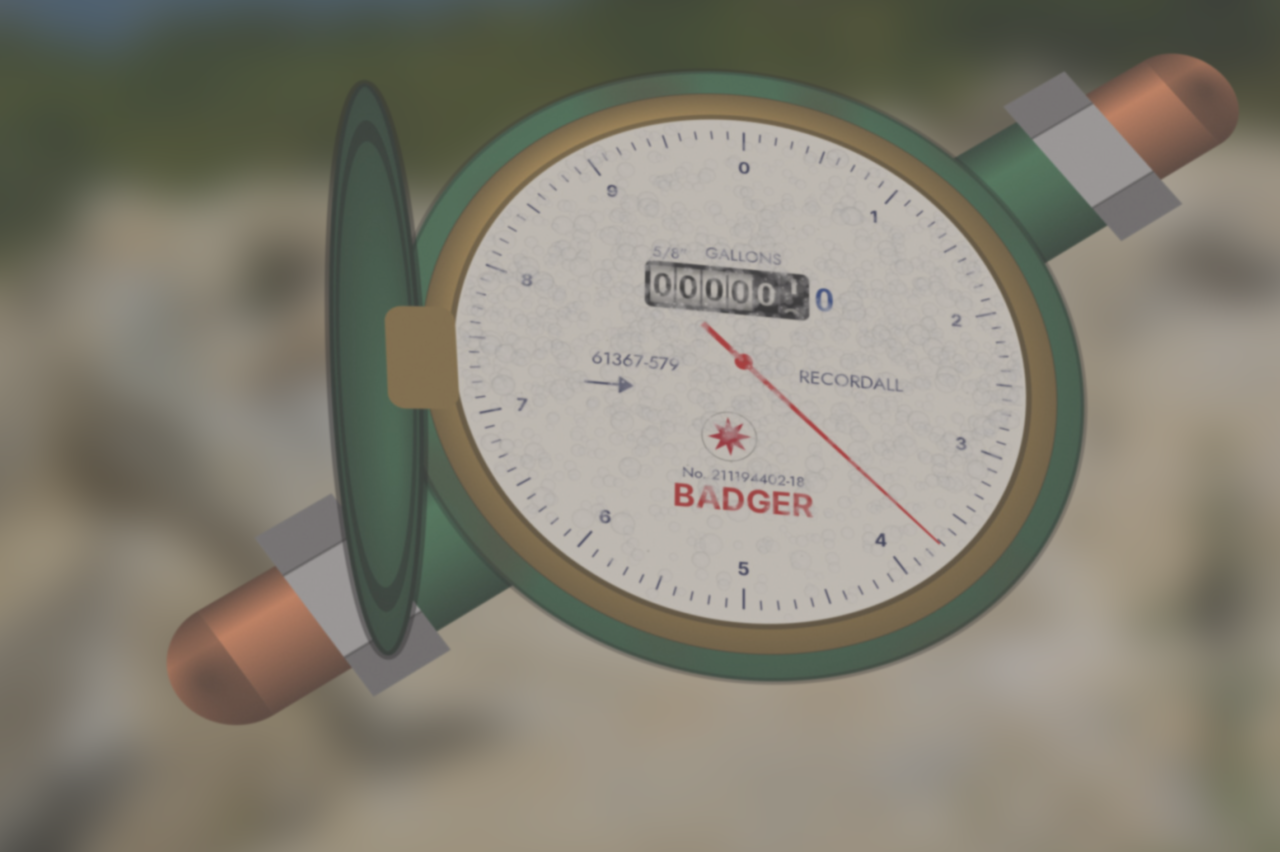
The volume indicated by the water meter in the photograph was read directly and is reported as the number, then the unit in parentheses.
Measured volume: 13.7 (gal)
